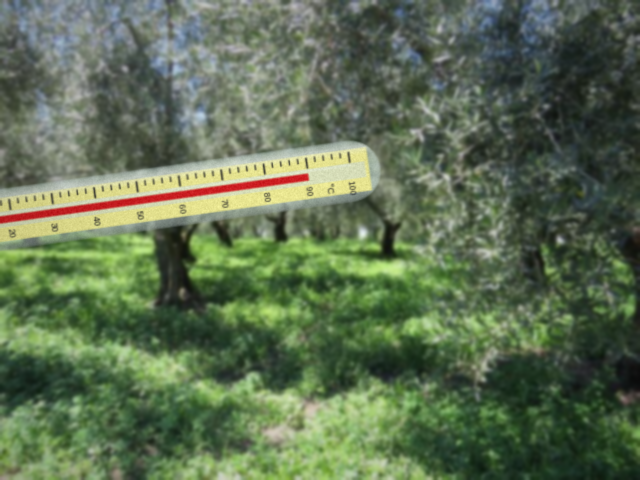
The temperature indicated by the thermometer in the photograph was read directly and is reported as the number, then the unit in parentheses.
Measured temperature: 90 (°C)
